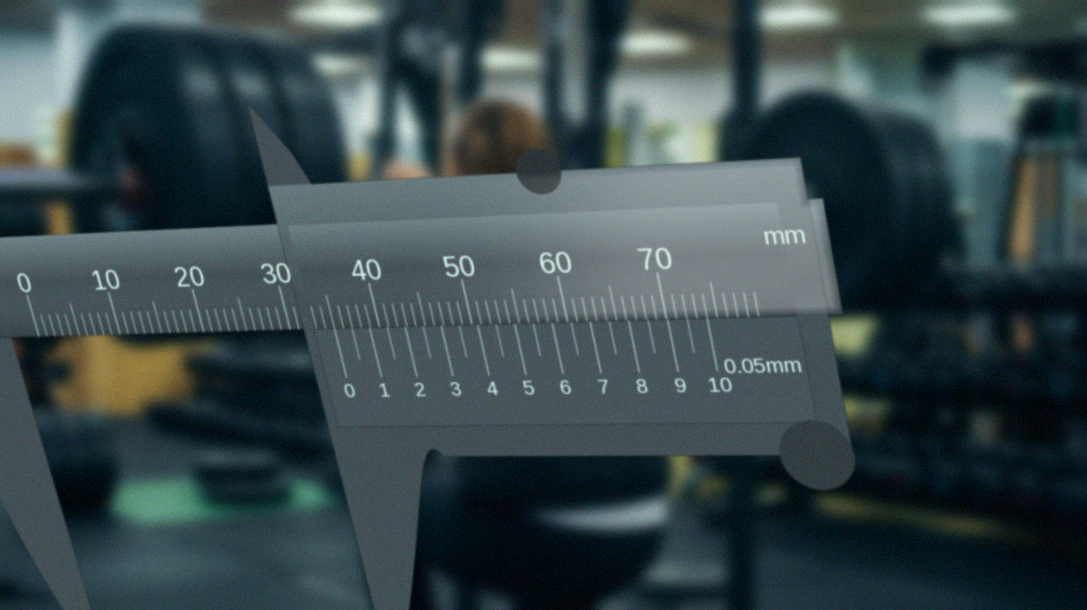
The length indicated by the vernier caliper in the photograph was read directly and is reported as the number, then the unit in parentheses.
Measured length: 35.0 (mm)
